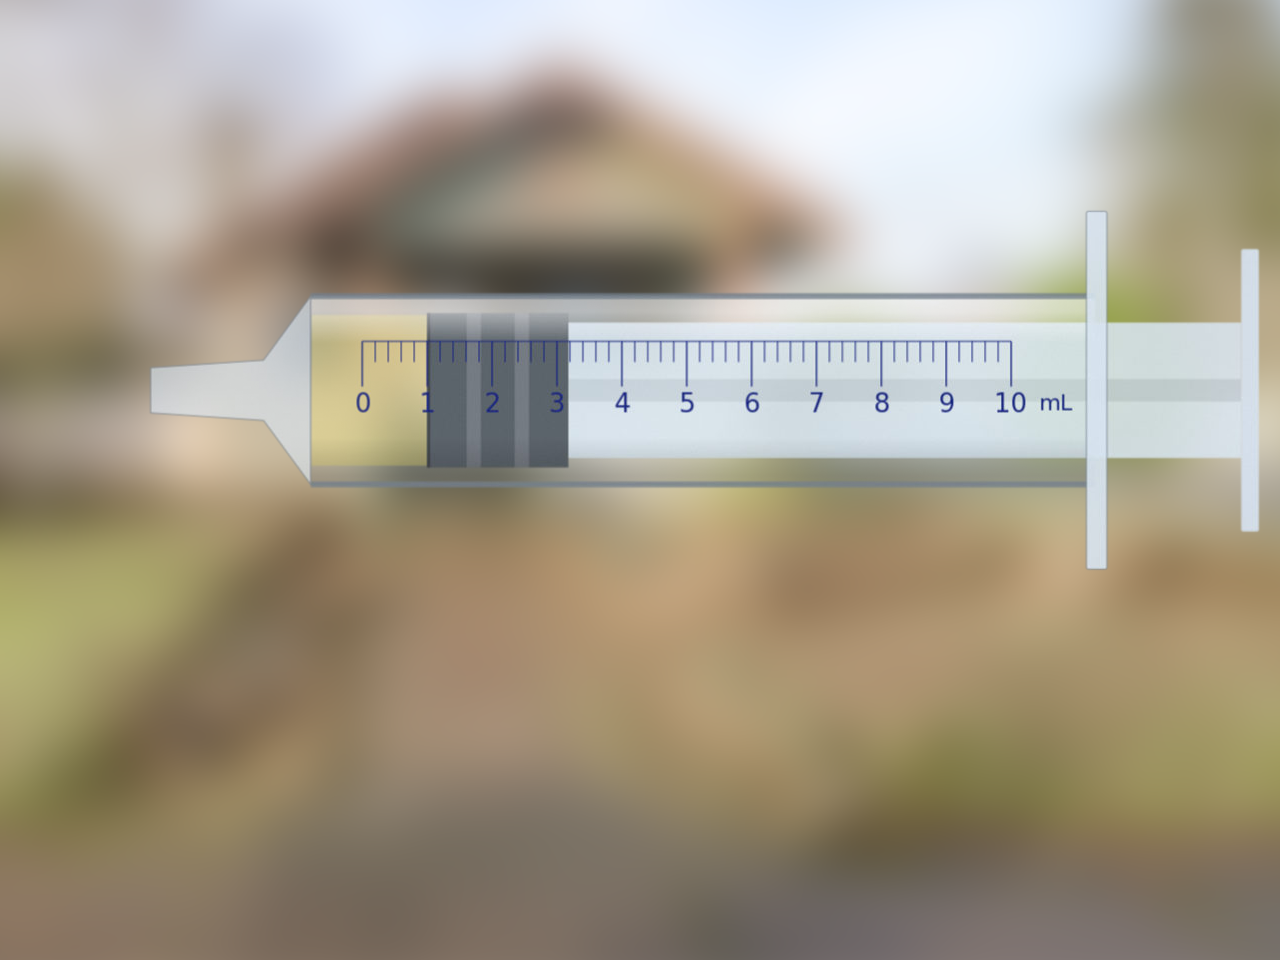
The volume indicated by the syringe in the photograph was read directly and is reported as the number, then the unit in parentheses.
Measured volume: 1 (mL)
